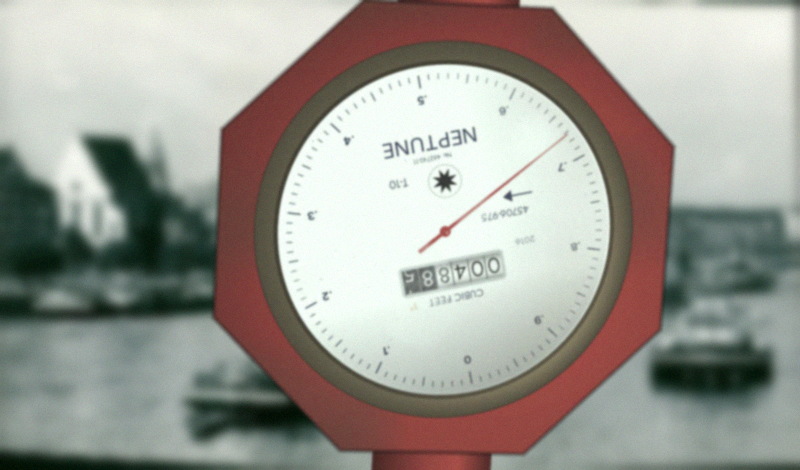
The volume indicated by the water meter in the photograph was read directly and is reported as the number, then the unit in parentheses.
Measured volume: 4884.67 (ft³)
